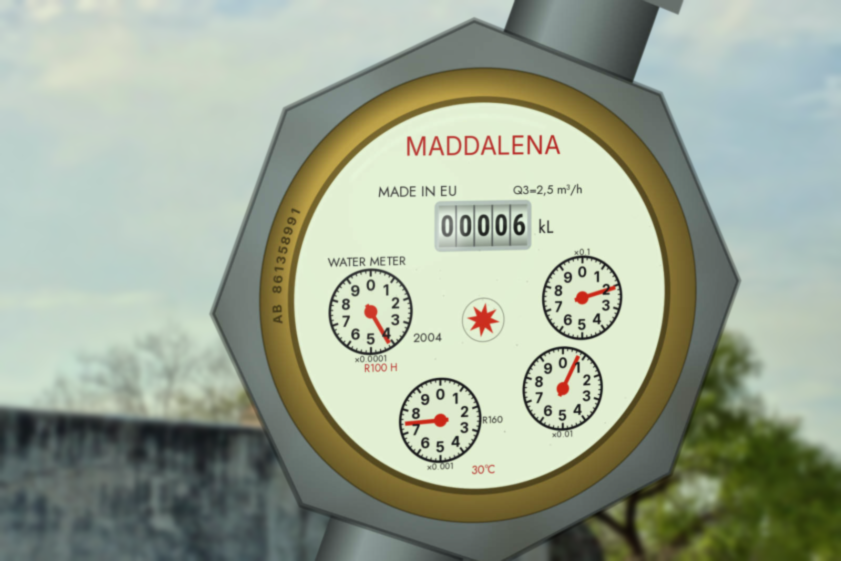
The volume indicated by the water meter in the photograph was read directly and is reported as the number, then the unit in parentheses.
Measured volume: 6.2074 (kL)
